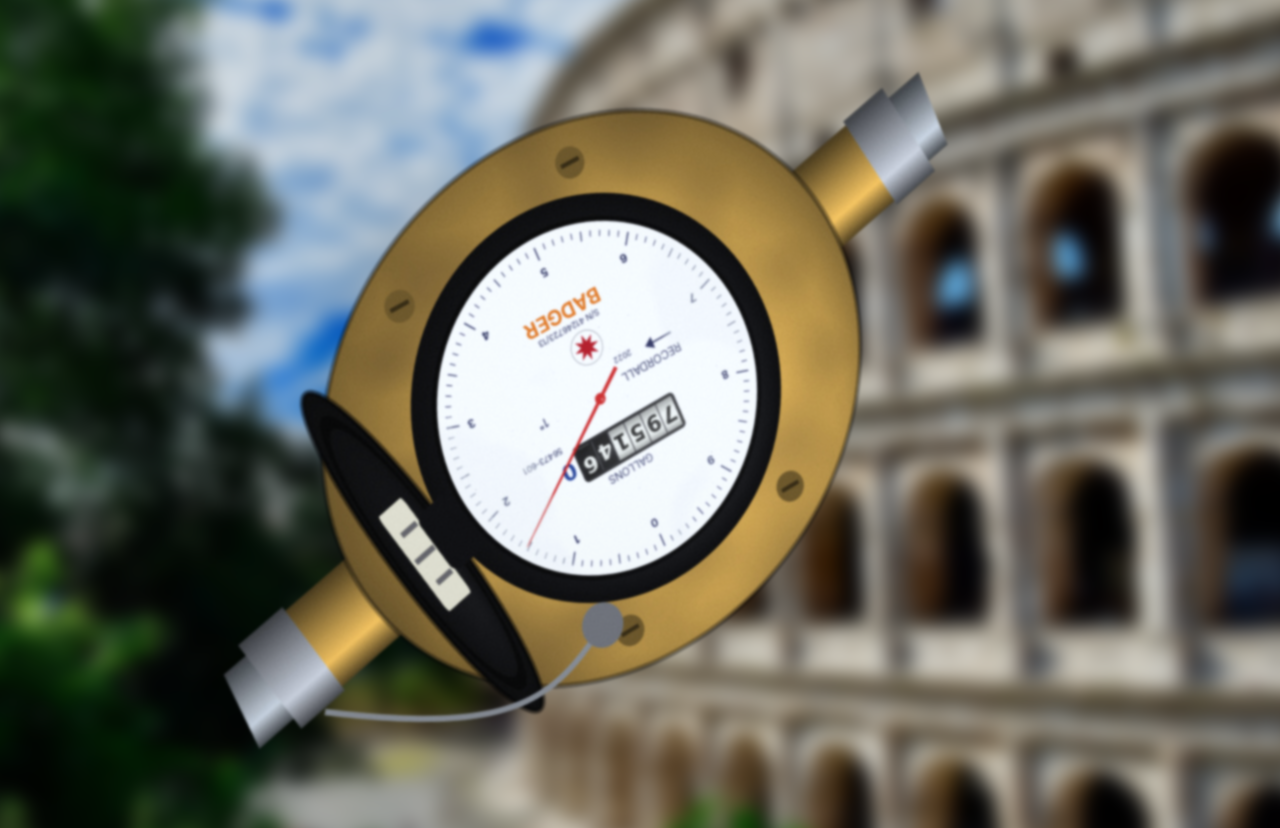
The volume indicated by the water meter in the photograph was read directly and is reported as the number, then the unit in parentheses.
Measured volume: 7951461.5 (gal)
